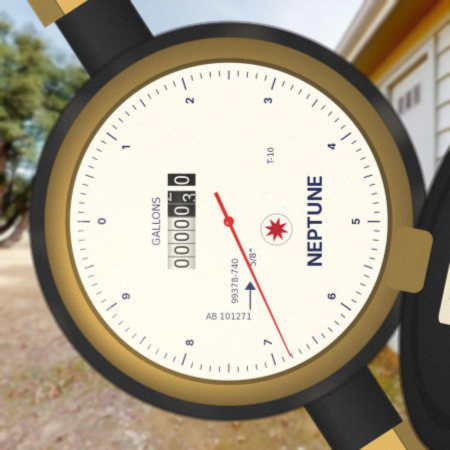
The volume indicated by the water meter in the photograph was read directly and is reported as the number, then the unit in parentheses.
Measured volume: 26.8 (gal)
